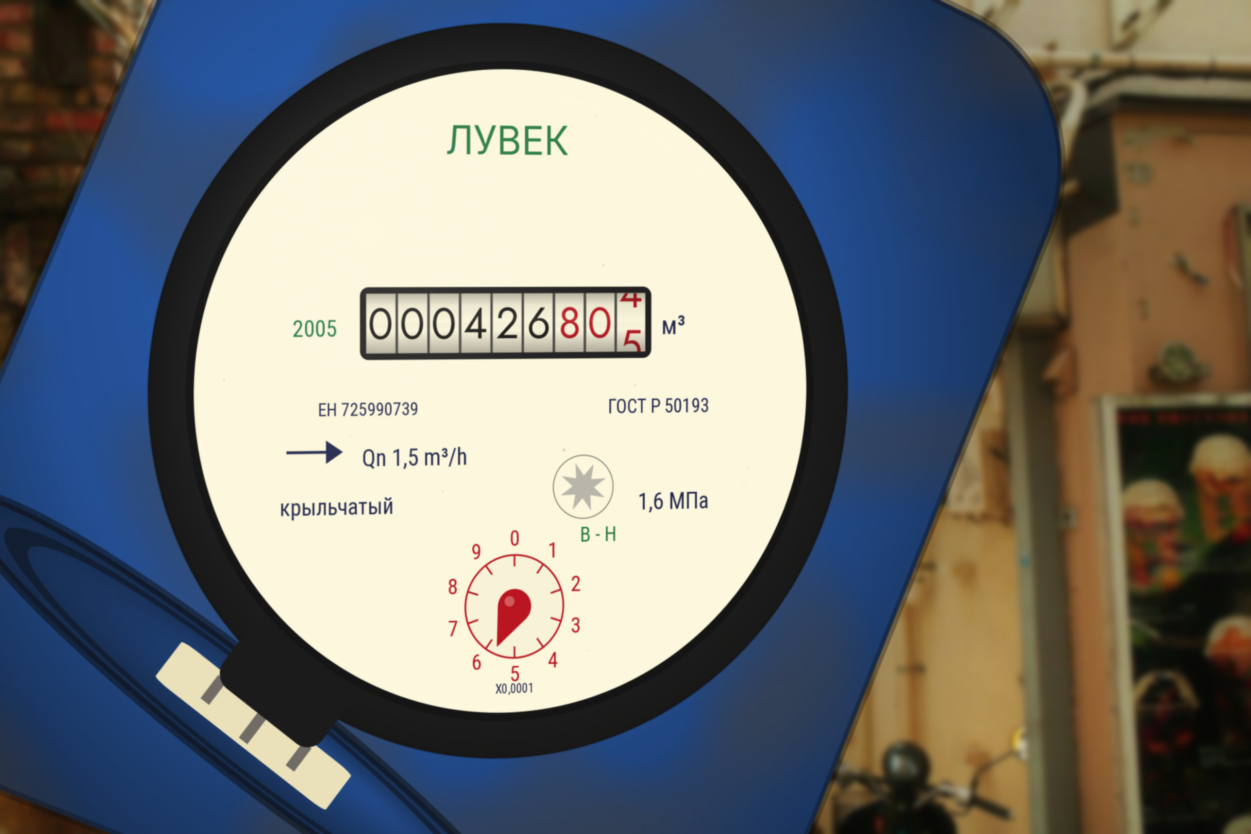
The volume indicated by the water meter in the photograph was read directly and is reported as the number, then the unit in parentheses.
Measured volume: 426.8045 (m³)
